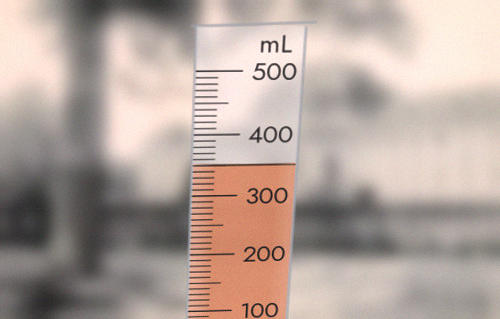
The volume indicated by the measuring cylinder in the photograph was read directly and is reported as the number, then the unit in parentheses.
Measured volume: 350 (mL)
